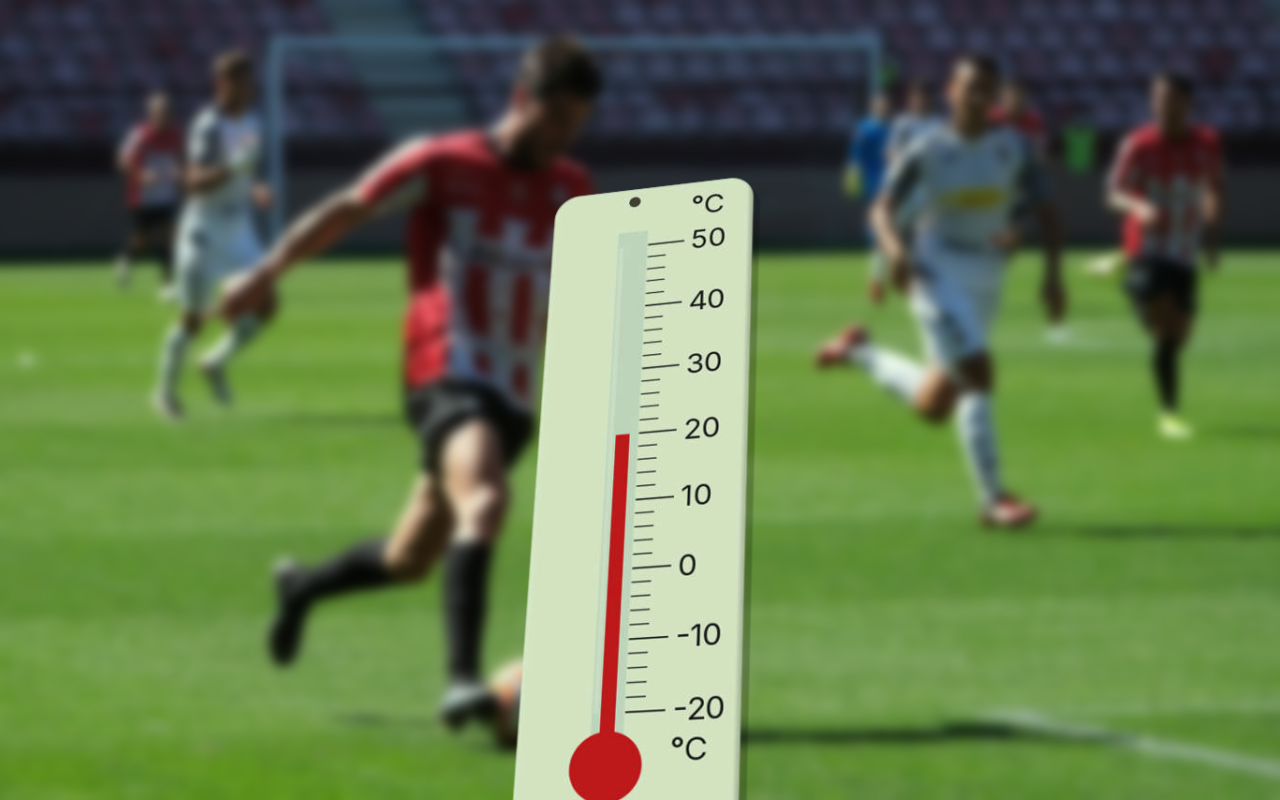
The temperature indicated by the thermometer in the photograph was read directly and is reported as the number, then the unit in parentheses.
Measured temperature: 20 (°C)
